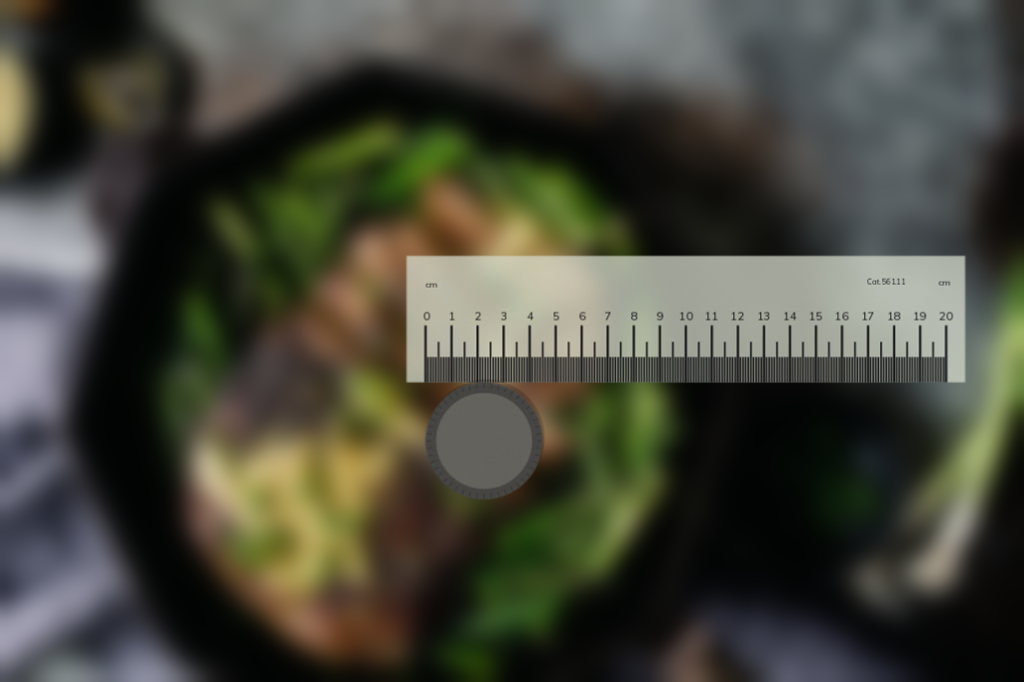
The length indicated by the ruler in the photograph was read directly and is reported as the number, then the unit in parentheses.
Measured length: 4.5 (cm)
